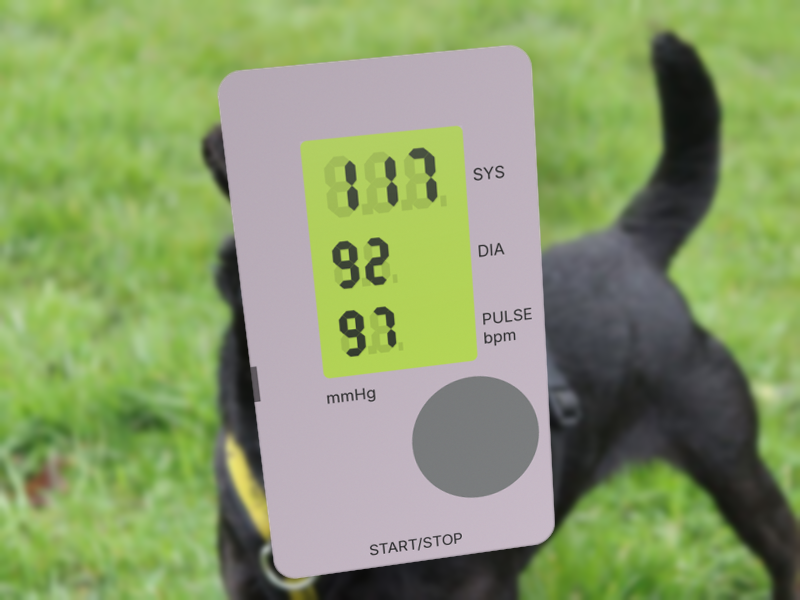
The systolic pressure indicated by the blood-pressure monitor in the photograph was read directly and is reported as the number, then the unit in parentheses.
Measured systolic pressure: 117 (mmHg)
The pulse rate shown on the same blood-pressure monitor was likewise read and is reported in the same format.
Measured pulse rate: 97 (bpm)
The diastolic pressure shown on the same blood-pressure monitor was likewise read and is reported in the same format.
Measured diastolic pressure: 92 (mmHg)
